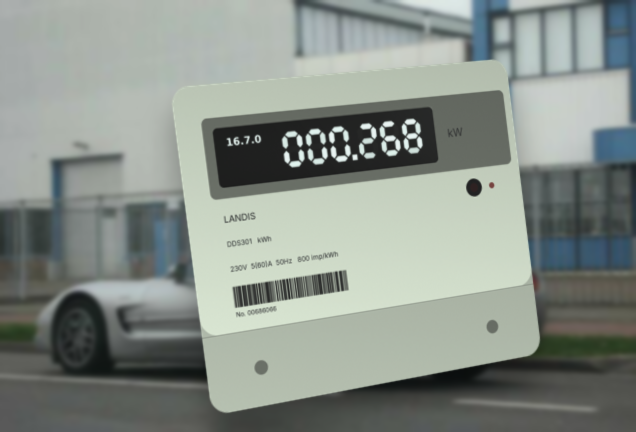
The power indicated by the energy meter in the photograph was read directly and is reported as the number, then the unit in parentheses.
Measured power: 0.268 (kW)
